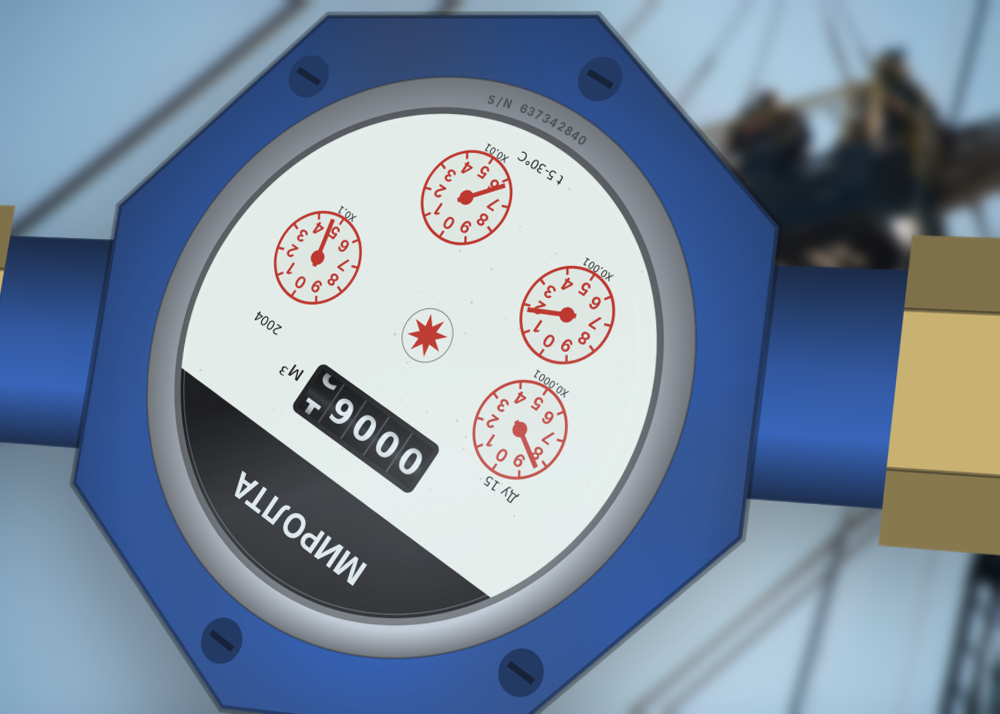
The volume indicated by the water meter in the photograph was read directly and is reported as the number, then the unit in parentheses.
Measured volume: 61.4618 (m³)
